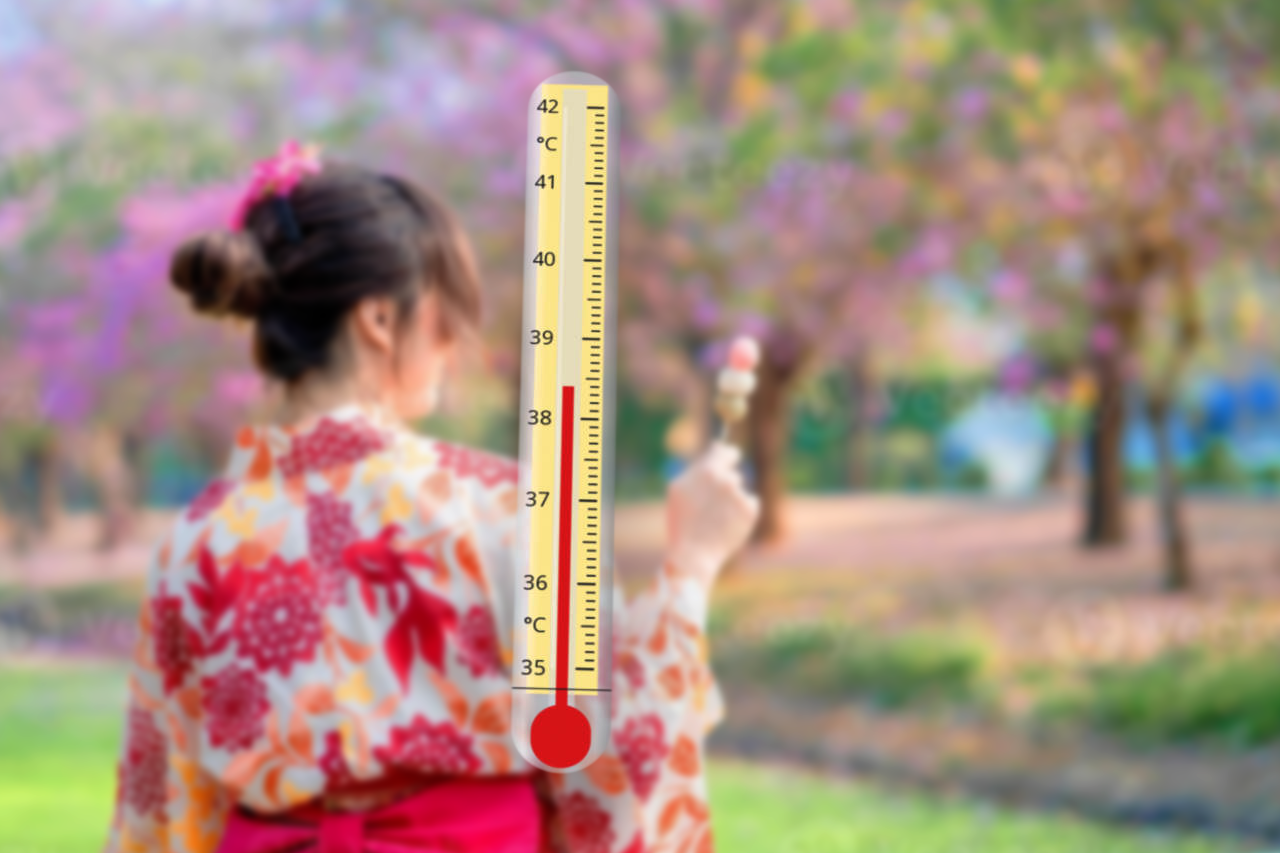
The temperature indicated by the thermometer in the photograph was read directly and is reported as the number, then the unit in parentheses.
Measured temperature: 38.4 (°C)
